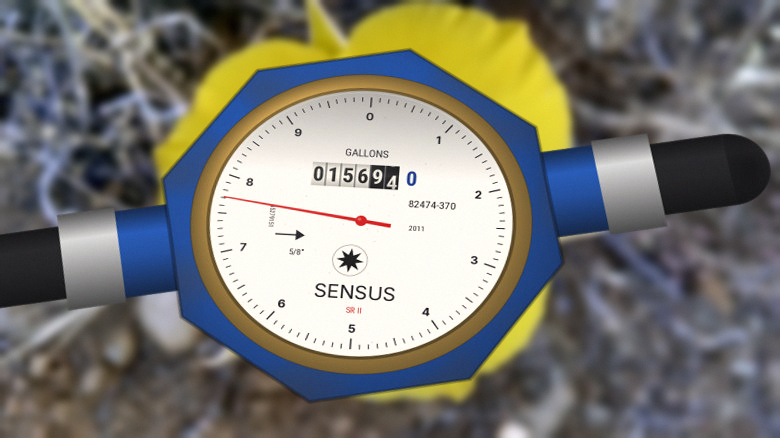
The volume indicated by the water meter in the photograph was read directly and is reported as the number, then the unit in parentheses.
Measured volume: 156937.7 (gal)
